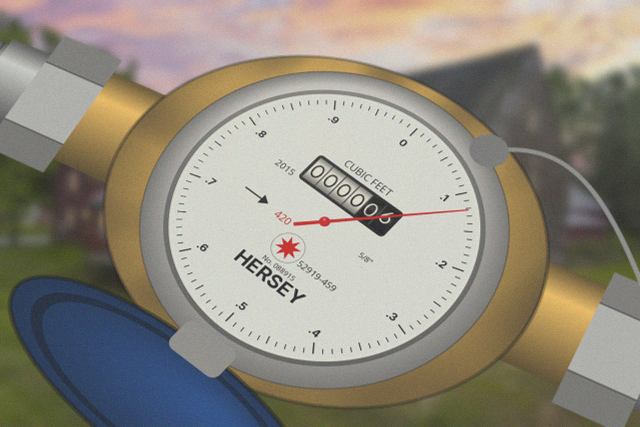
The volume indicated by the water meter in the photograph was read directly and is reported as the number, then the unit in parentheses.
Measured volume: 6.12 (ft³)
